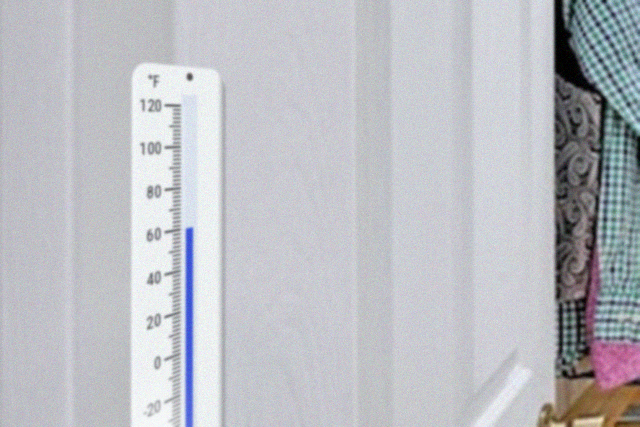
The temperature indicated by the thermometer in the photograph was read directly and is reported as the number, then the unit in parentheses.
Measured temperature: 60 (°F)
